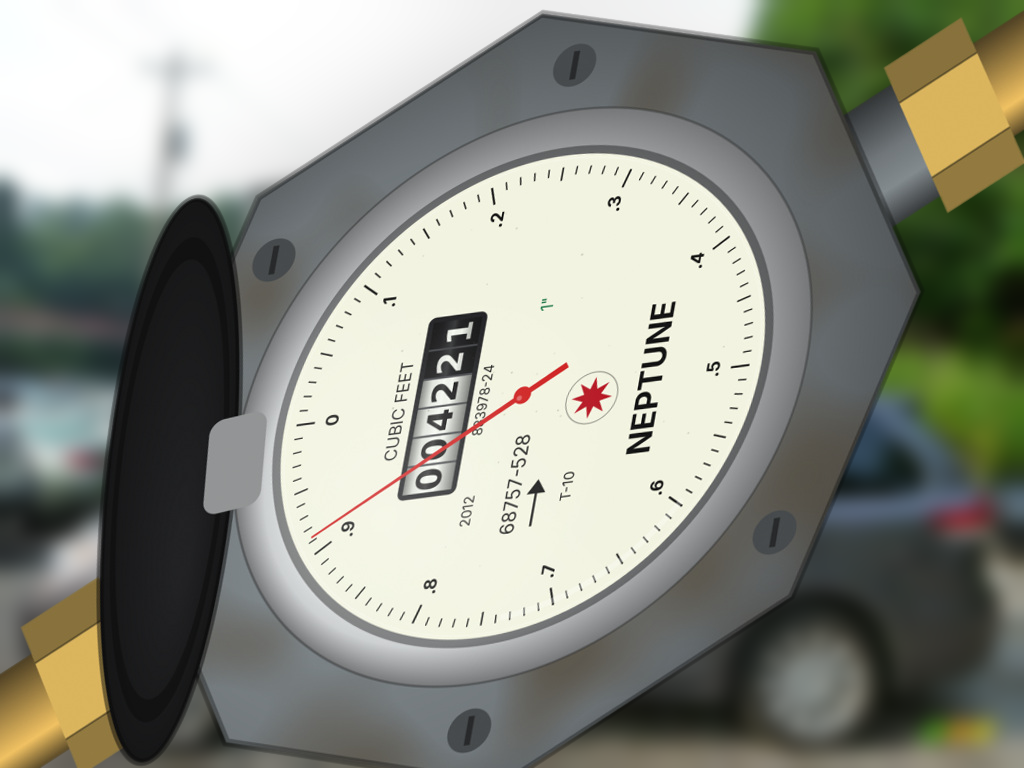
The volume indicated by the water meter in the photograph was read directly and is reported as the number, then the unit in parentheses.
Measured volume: 4220.91 (ft³)
